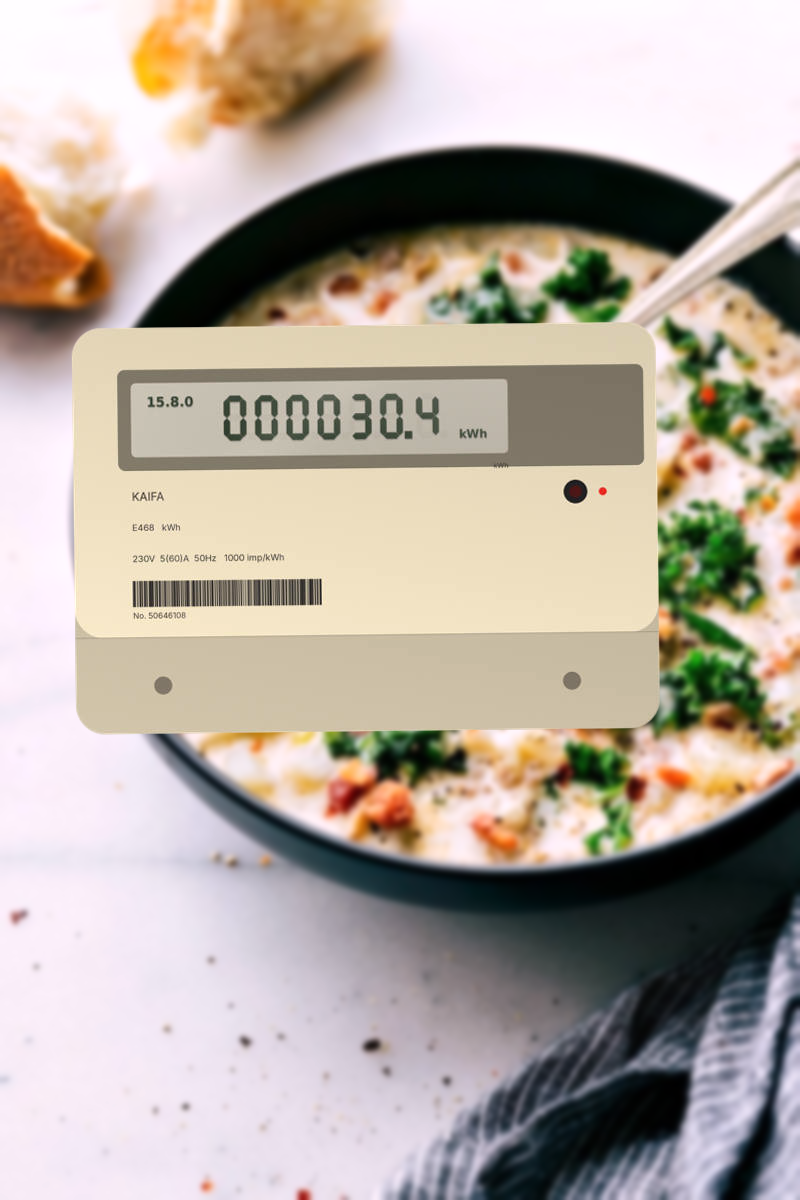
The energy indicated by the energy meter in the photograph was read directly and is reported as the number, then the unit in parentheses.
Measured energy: 30.4 (kWh)
